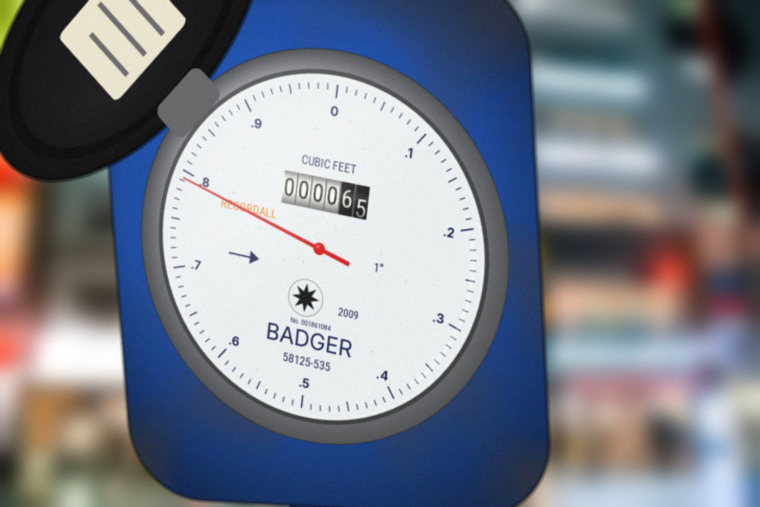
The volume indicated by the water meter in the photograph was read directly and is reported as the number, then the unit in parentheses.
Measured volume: 64.79 (ft³)
